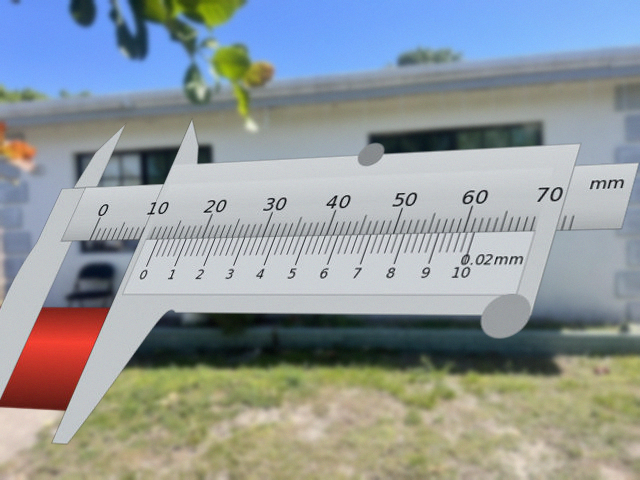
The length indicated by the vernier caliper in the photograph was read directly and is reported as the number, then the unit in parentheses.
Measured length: 12.4 (mm)
